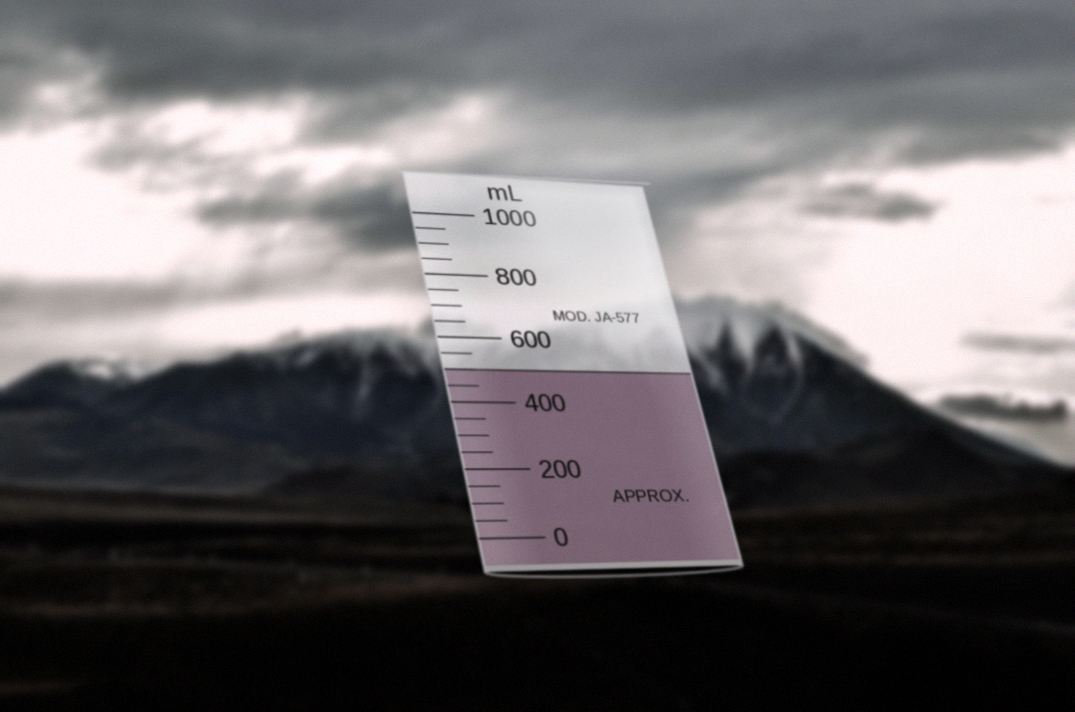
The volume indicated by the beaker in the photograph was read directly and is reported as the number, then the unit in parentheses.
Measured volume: 500 (mL)
